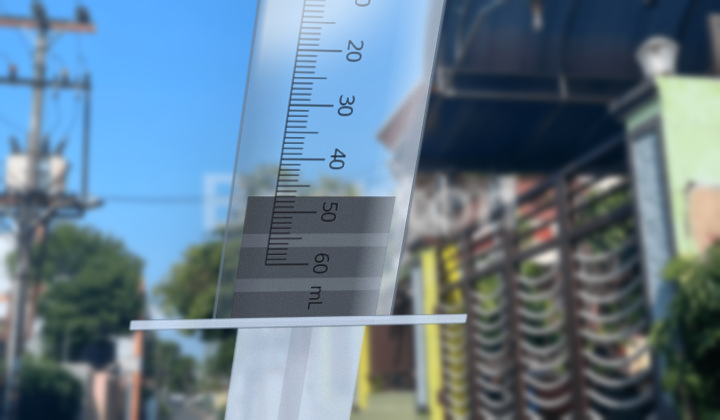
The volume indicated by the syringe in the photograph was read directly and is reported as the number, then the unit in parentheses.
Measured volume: 47 (mL)
